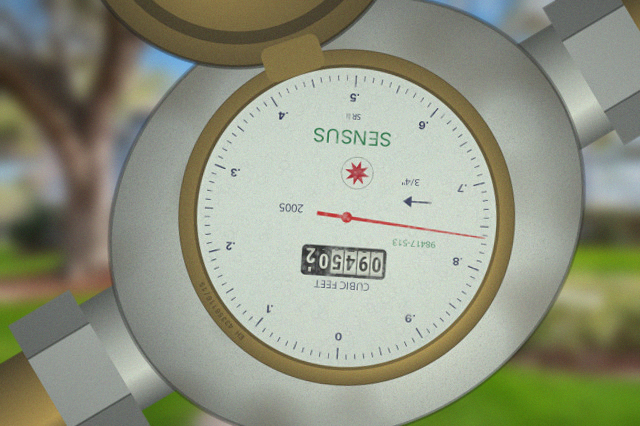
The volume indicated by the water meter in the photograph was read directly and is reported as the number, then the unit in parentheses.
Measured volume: 94501.76 (ft³)
